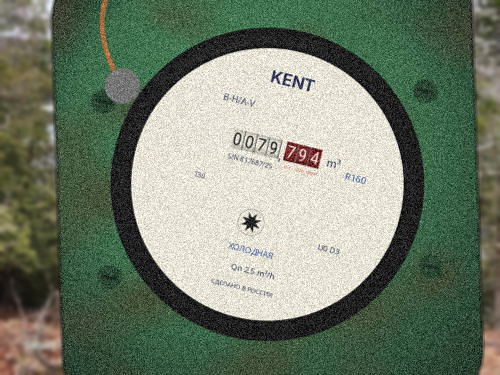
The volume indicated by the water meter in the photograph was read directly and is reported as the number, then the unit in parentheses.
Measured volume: 79.794 (m³)
